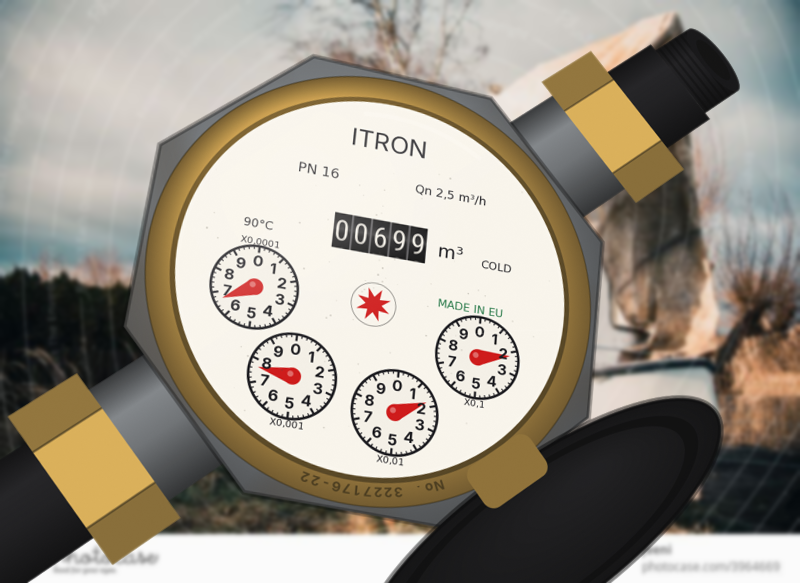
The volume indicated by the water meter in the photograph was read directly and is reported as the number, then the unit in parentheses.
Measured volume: 699.2176 (m³)
